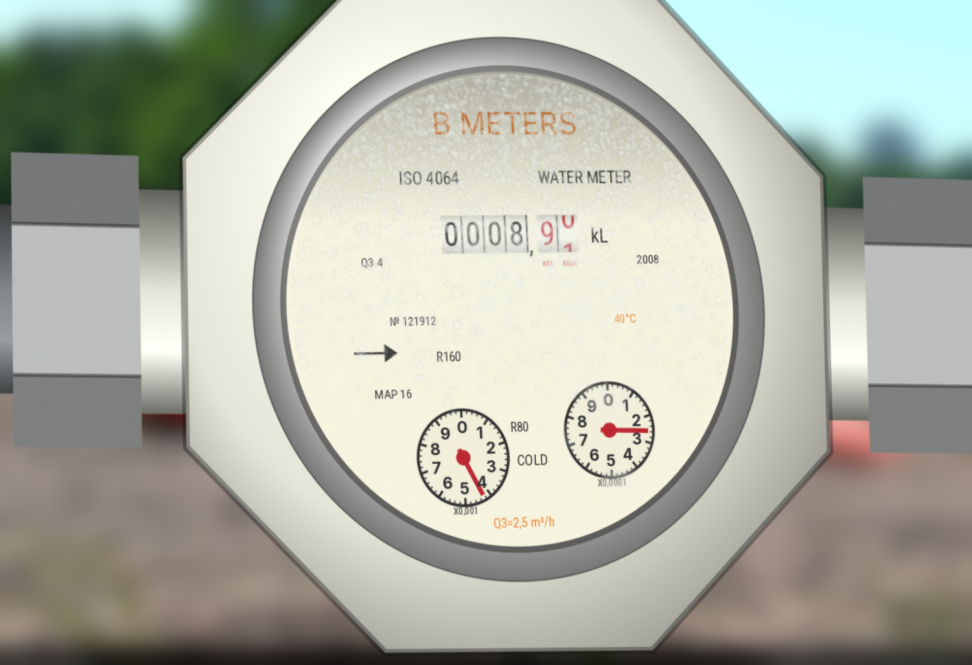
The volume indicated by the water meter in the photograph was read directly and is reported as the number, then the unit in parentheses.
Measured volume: 8.9042 (kL)
